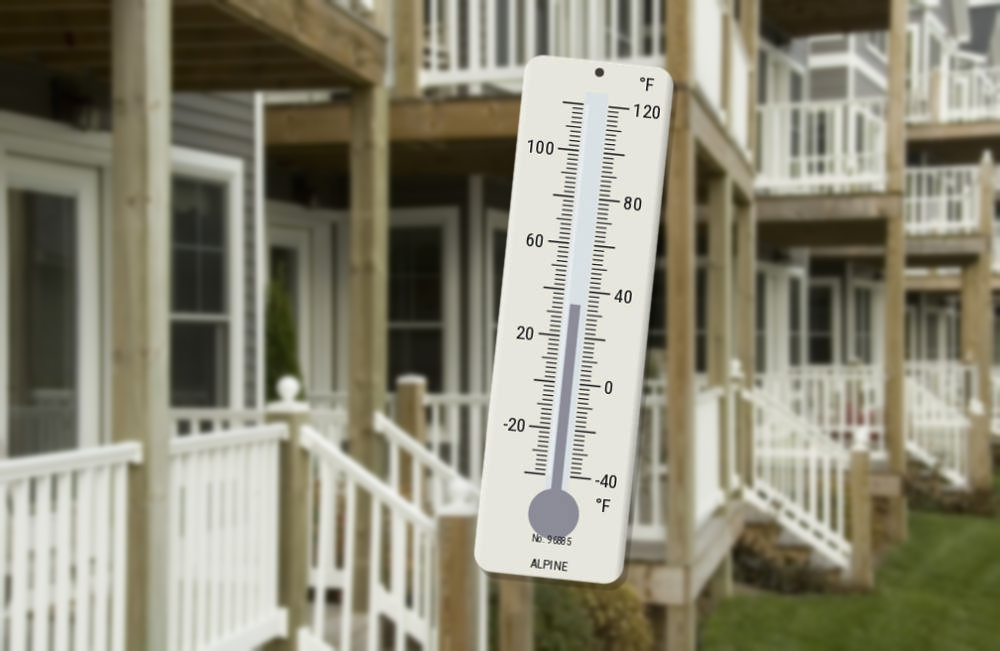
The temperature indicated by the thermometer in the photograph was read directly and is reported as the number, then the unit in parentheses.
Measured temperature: 34 (°F)
